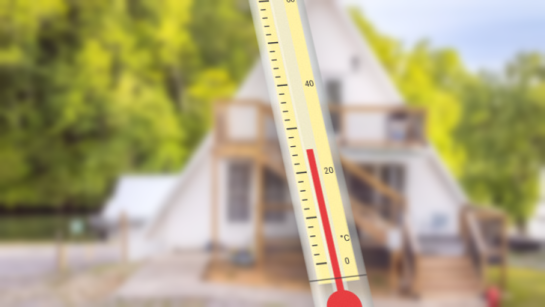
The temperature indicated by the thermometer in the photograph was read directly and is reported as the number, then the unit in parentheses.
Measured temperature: 25 (°C)
